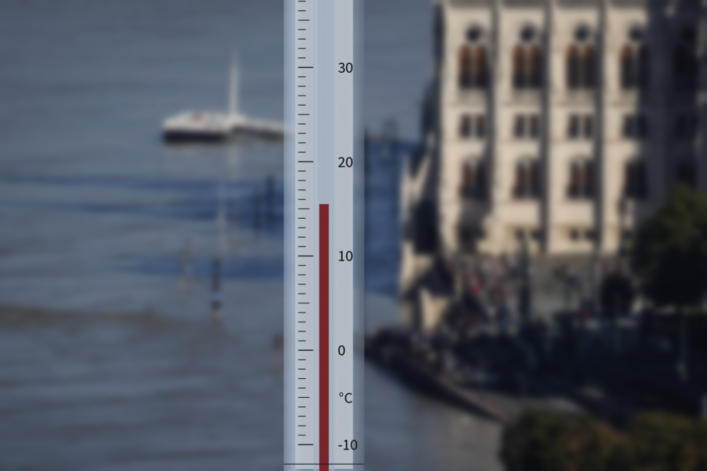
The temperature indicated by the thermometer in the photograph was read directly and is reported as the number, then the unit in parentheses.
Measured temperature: 15.5 (°C)
